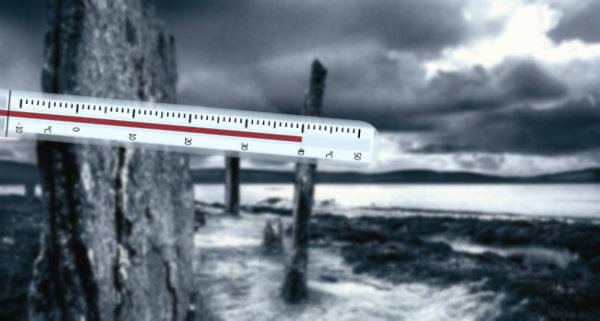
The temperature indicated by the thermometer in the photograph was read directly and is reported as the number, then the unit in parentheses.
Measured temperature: 40 (°C)
